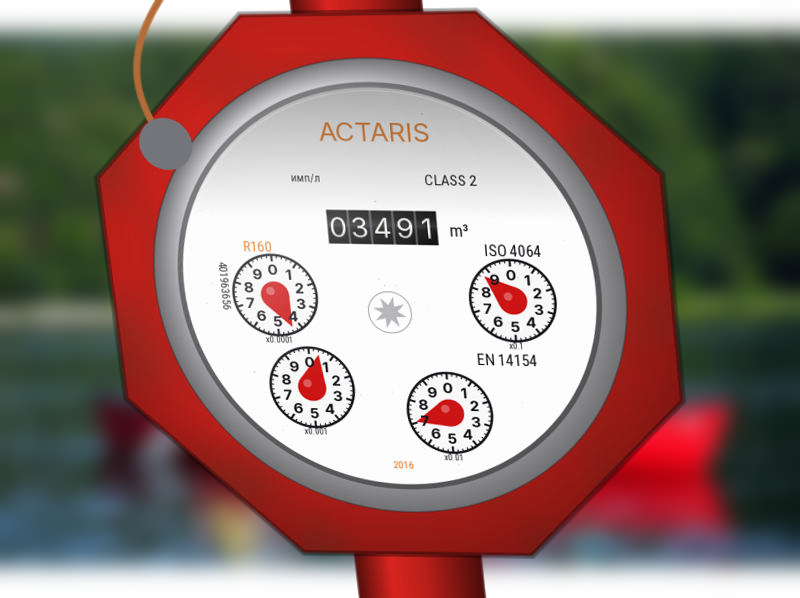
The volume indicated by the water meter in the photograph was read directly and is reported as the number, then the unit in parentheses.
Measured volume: 3491.8704 (m³)
